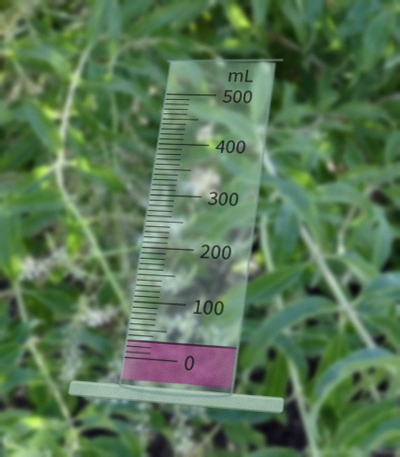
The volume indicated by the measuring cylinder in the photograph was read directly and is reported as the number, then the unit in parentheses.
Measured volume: 30 (mL)
